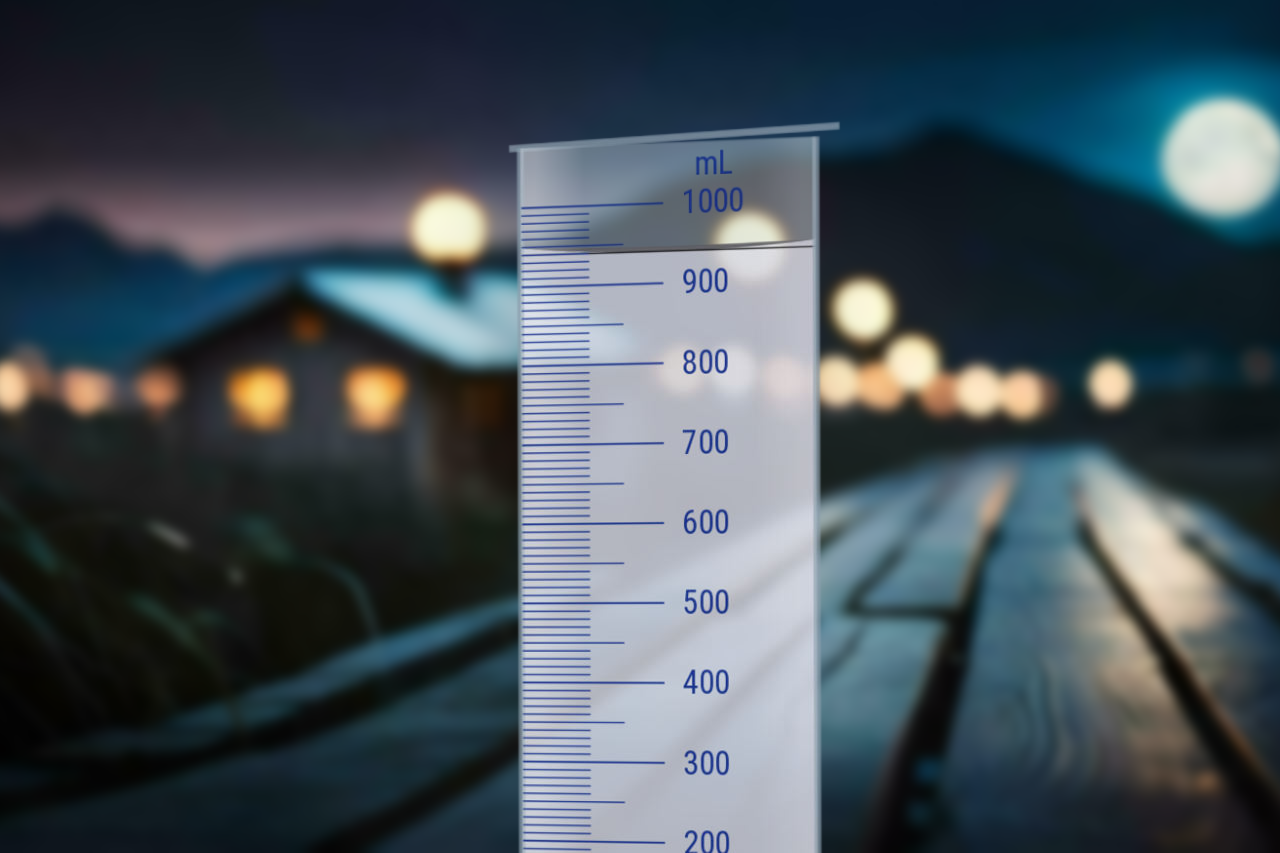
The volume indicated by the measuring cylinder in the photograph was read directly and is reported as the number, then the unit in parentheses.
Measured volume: 940 (mL)
